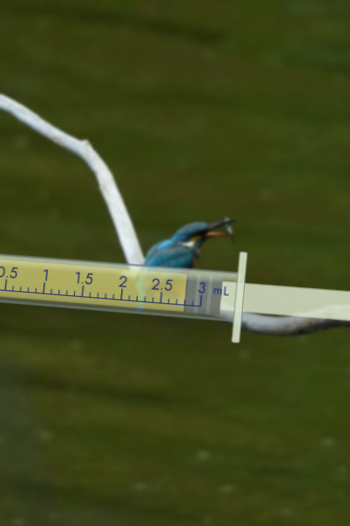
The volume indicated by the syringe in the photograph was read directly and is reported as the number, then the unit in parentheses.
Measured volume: 2.8 (mL)
